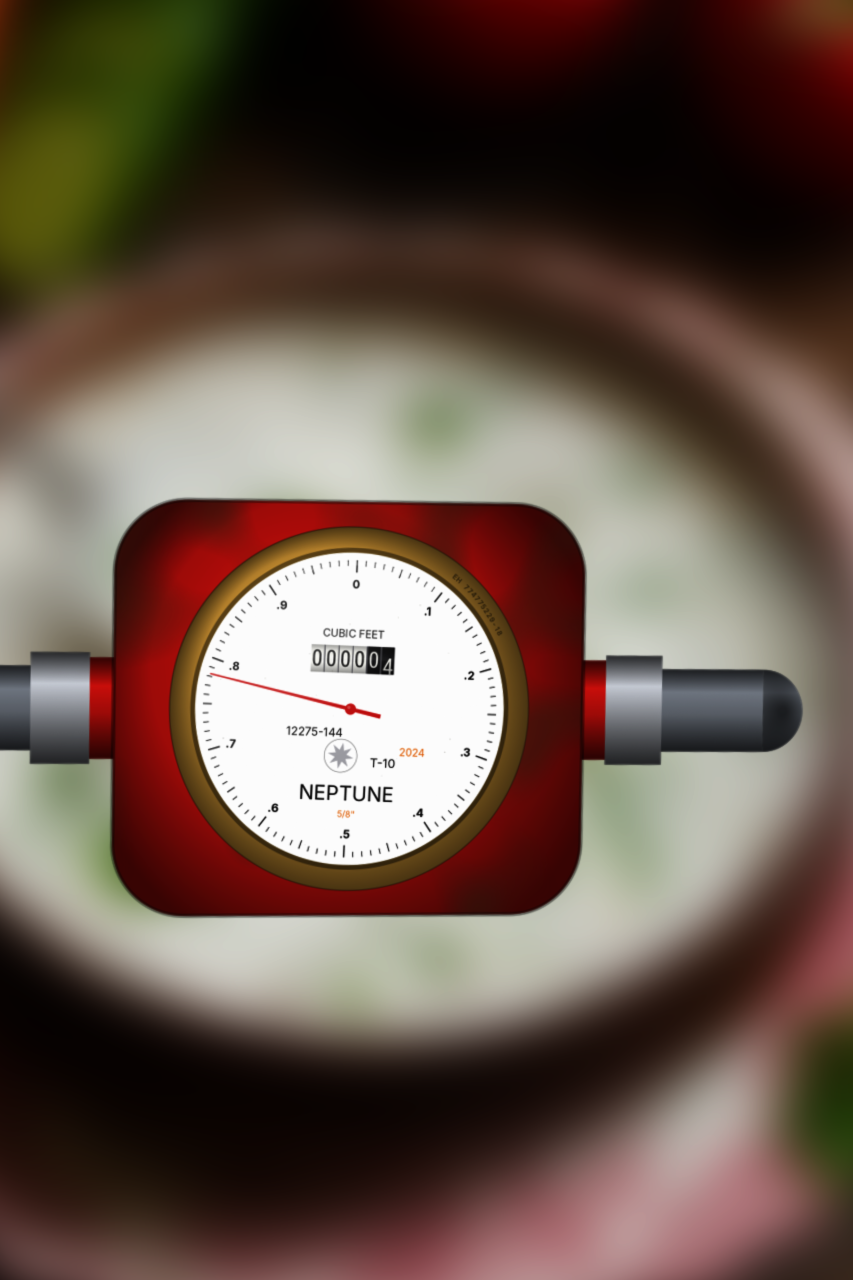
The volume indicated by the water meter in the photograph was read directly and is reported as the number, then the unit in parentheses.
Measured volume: 3.78 (ft³)
